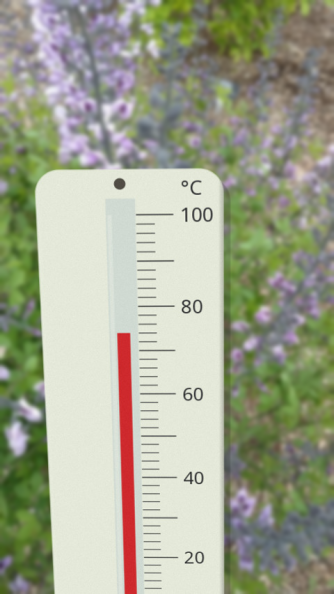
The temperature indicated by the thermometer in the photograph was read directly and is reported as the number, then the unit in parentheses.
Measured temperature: 74 (°C)
